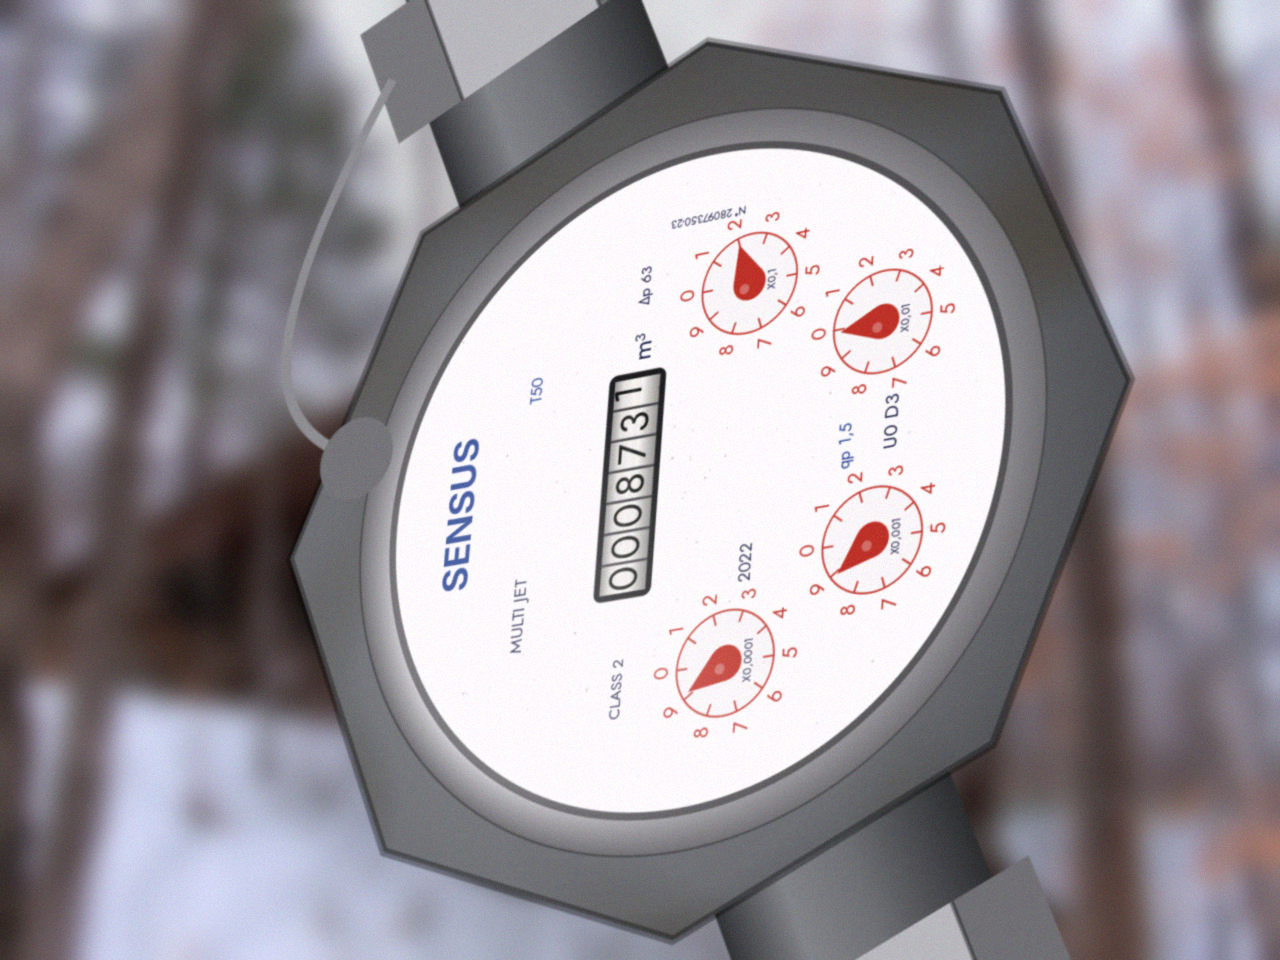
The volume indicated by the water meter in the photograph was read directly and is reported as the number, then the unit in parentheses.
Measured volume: 8731.1989 (m³)
